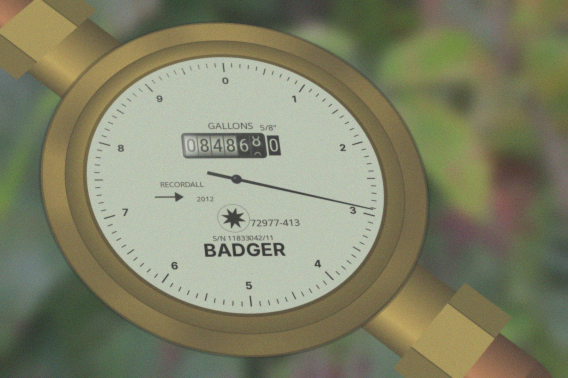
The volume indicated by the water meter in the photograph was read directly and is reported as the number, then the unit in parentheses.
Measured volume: 848682.9 (gal)
